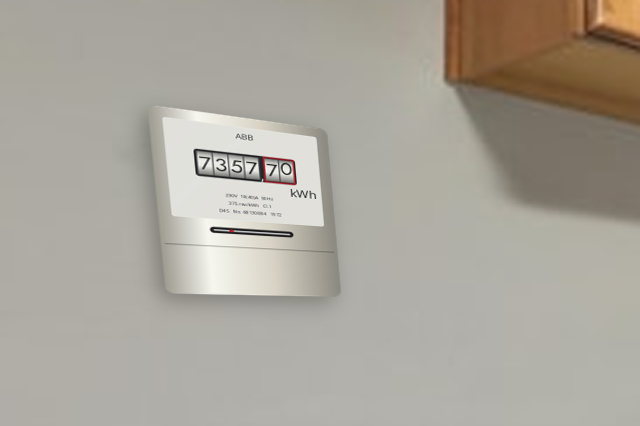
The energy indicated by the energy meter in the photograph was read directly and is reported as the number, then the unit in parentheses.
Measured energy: 7357.70 (kWh)
